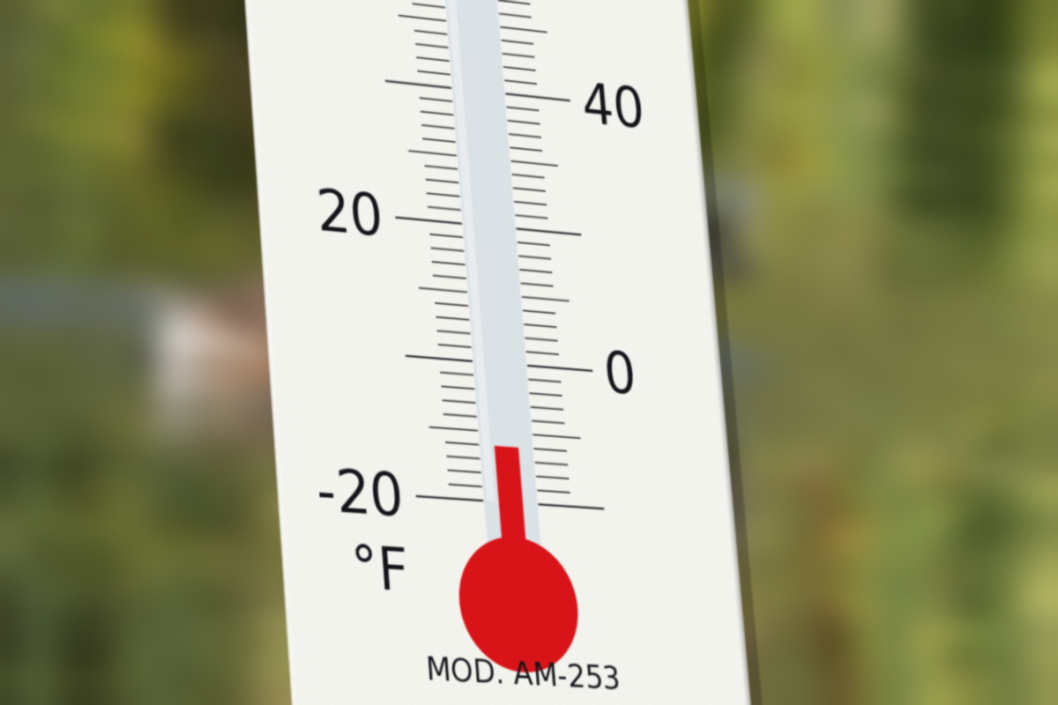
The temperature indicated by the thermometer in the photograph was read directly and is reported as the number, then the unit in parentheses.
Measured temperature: -12 (°F)
